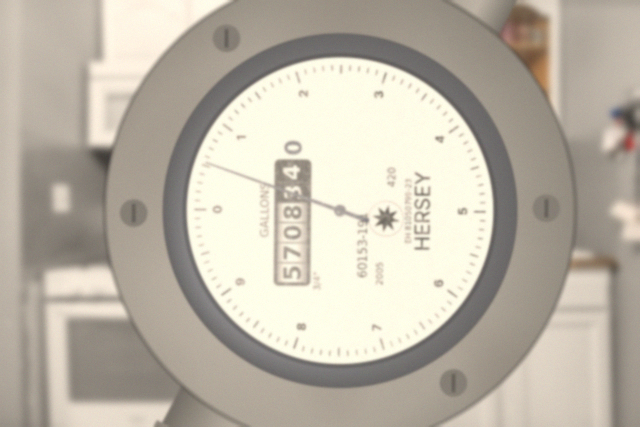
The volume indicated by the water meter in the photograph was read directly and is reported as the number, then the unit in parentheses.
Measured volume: 5708340.5 (gal)
